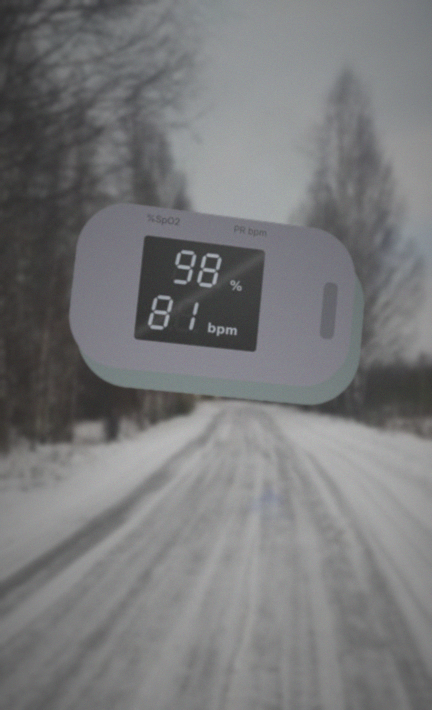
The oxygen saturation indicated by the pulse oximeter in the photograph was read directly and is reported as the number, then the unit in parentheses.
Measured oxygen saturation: 98 (%)
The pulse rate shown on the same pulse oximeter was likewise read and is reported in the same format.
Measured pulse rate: 81 (bpm)
